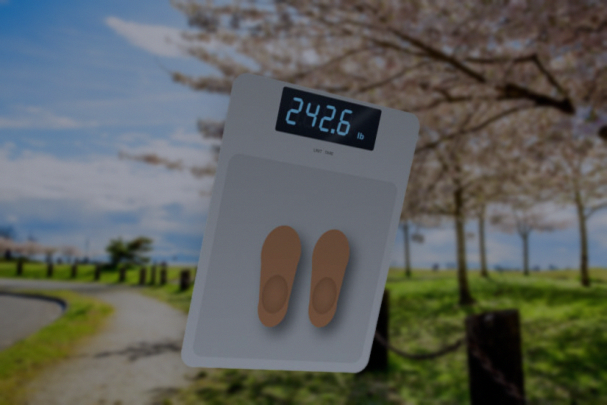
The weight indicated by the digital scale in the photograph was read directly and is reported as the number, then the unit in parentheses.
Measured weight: 242.6 (lb)
